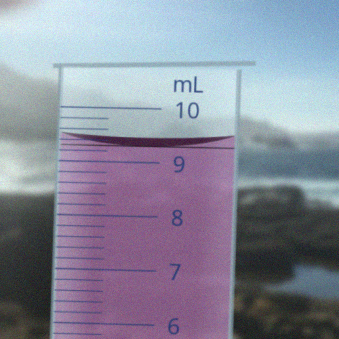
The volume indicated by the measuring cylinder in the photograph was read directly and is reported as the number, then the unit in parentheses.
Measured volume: 9.3 (mL)
